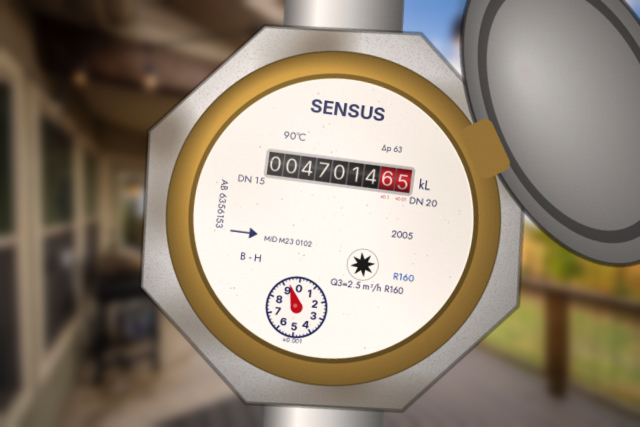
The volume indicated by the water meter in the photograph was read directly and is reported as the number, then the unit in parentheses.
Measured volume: 47014.649 (kL)
